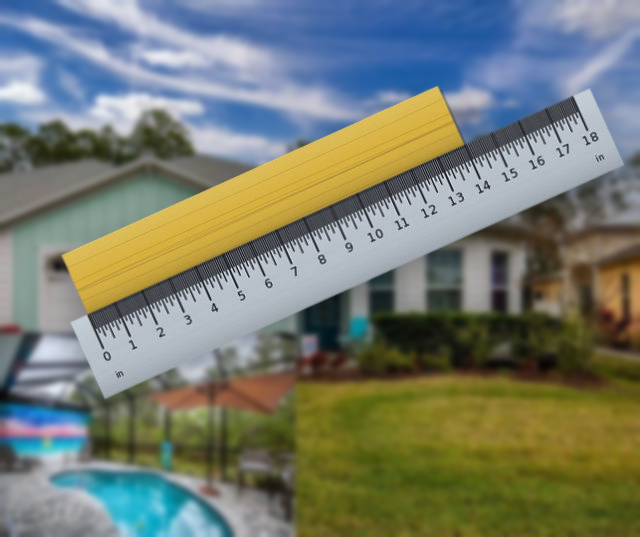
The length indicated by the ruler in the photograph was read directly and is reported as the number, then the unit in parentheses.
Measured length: 14 (in)
